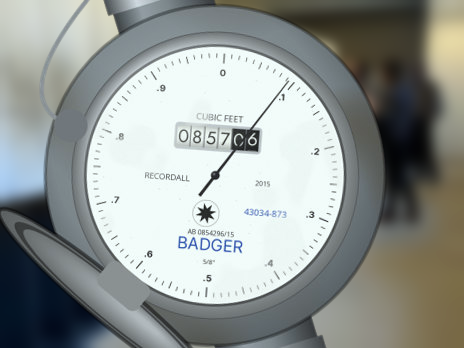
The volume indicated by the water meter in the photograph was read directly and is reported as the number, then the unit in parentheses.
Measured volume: 85706.09 (ft³)
